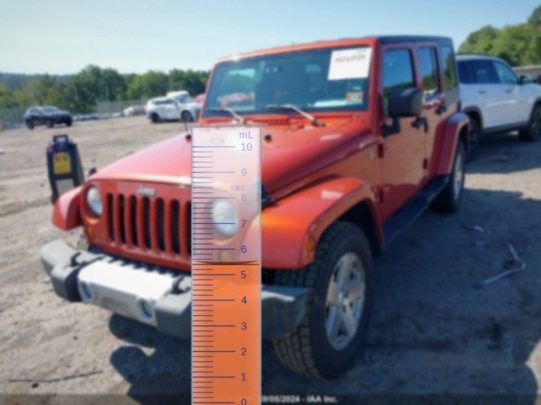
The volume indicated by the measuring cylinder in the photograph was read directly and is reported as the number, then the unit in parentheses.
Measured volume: 5.4 (mL)
